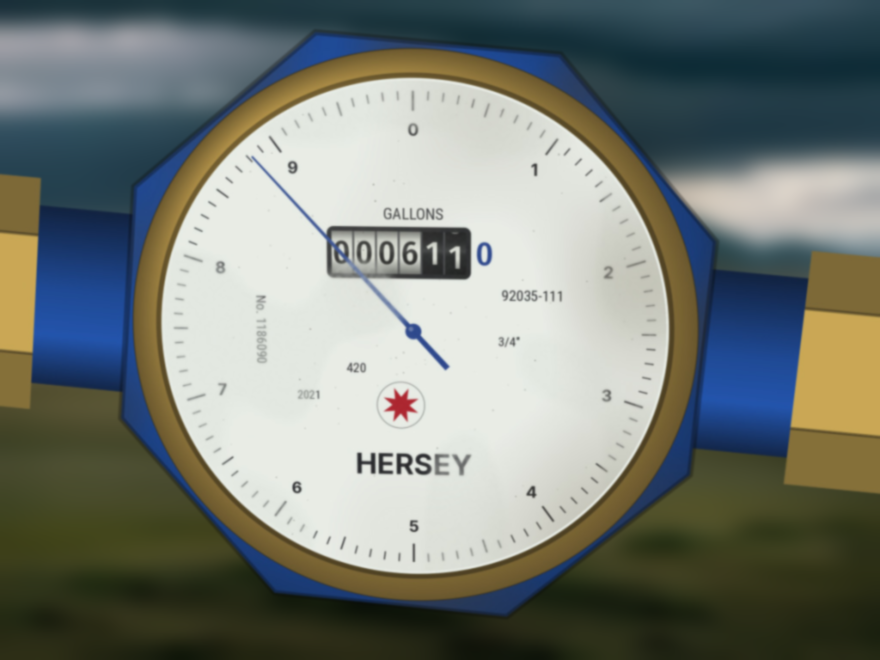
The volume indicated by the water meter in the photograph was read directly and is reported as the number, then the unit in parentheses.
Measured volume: 6108.8 (gal)
